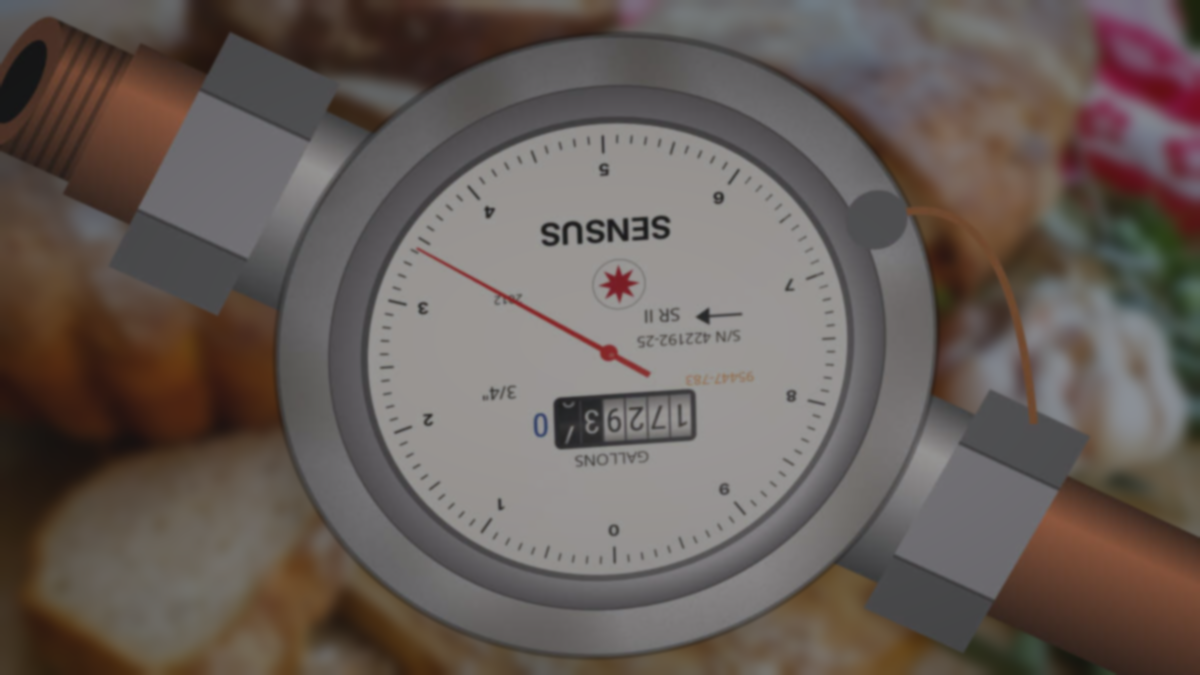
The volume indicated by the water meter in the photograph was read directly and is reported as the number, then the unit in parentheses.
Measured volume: 1729373.4 (gal)
